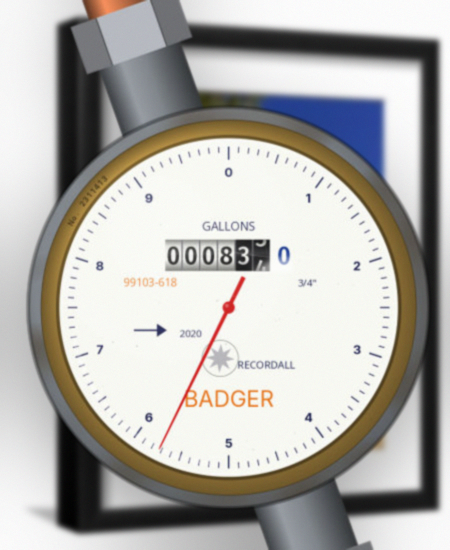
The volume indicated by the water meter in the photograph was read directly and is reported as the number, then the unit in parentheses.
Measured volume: 8335.7 (gal)
